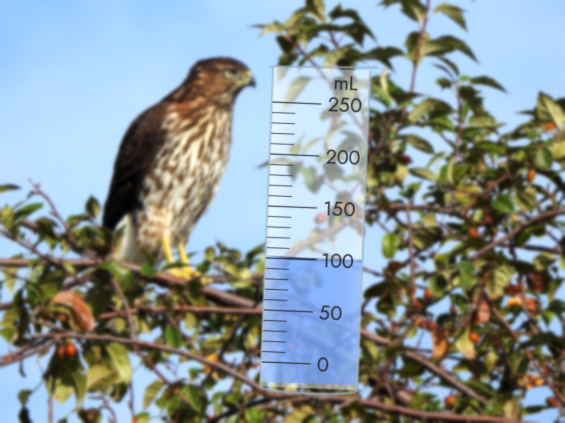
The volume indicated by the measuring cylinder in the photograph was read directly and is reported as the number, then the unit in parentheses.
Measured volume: 100 (mL)
